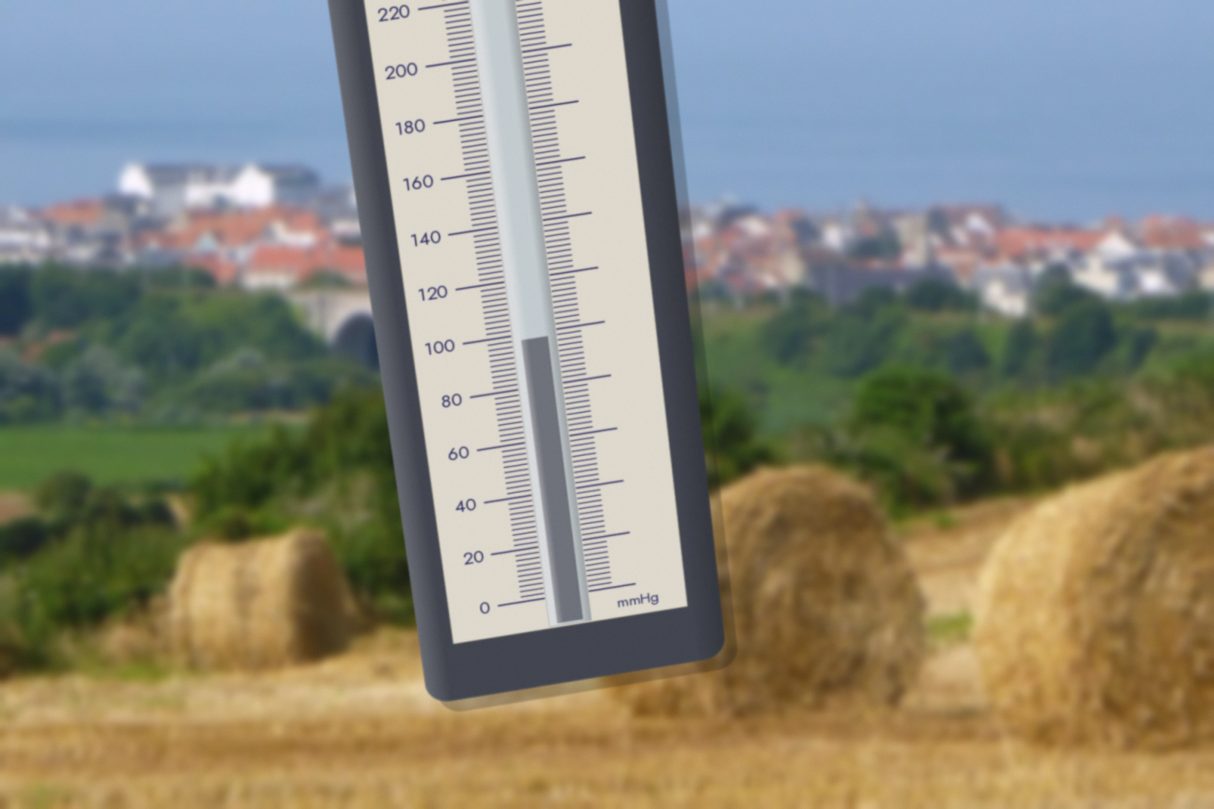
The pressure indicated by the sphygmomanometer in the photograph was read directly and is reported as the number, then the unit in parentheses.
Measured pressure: 98 (mmHg)
